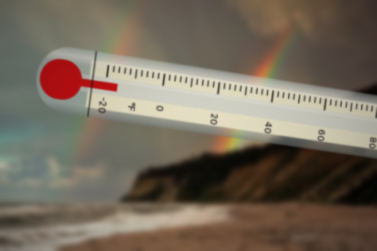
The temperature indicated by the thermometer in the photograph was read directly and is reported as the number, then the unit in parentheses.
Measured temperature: -16 (°F)
